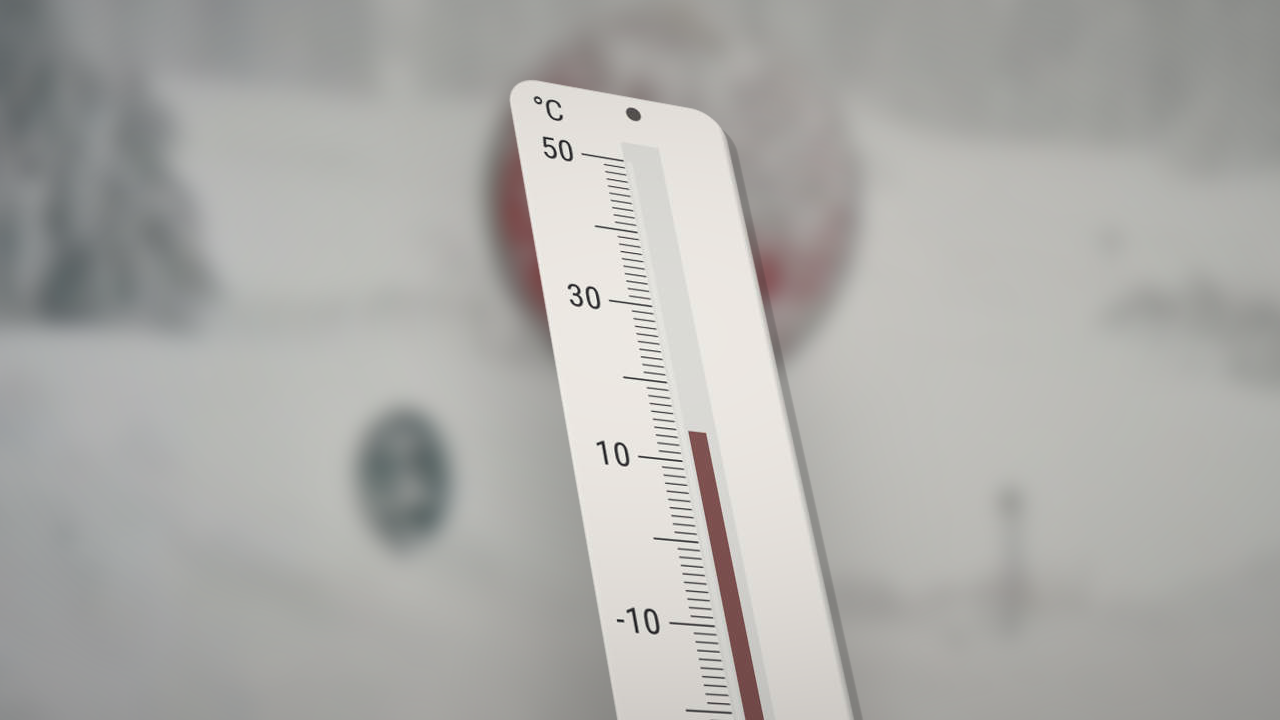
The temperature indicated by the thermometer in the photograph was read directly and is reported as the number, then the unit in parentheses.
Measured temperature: 14 (°C)
